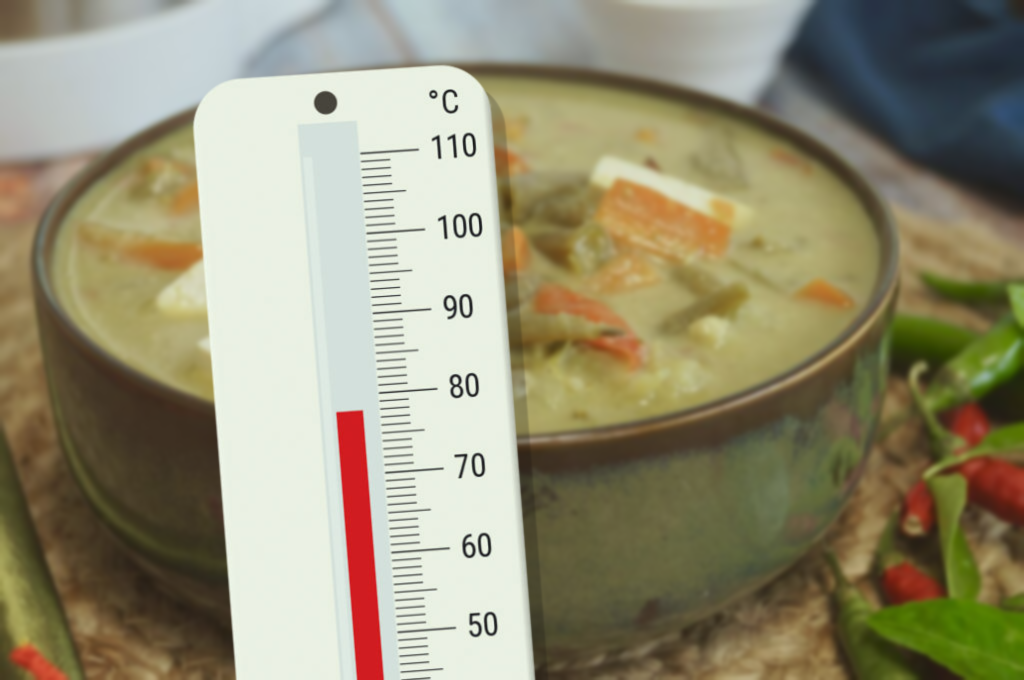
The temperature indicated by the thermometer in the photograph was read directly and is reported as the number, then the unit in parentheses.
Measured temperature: 78 (°C)
